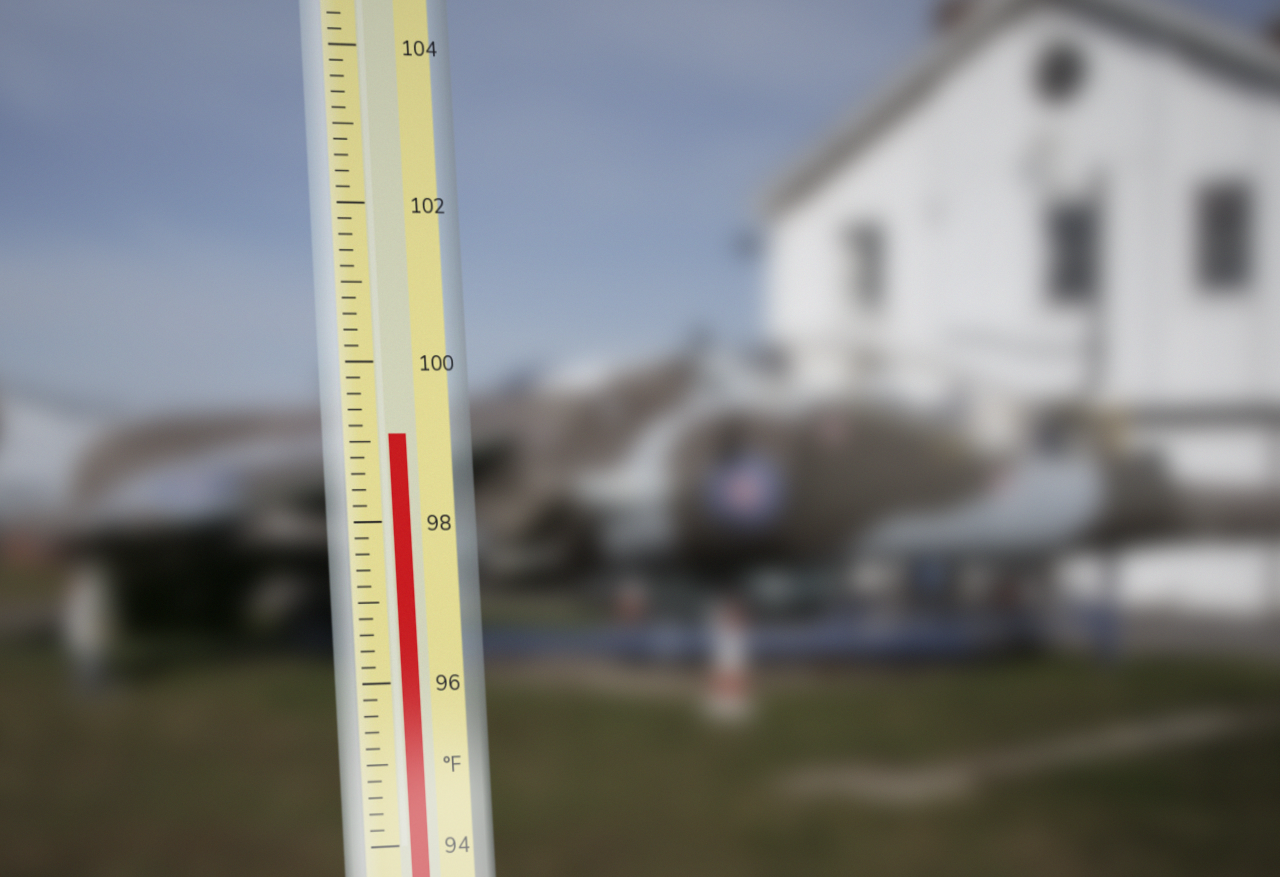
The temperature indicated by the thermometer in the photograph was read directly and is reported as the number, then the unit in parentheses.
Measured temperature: 99.1 (°F)
